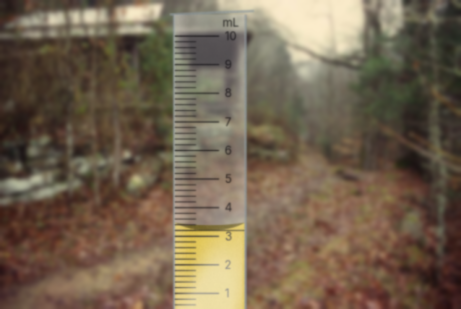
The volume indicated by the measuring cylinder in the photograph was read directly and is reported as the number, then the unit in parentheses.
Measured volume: 3.2 (mL)
